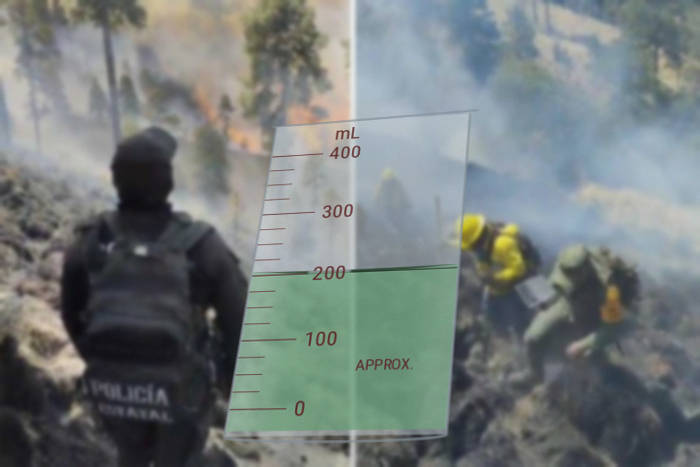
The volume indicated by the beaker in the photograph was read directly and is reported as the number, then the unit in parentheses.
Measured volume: 200 (mL)
